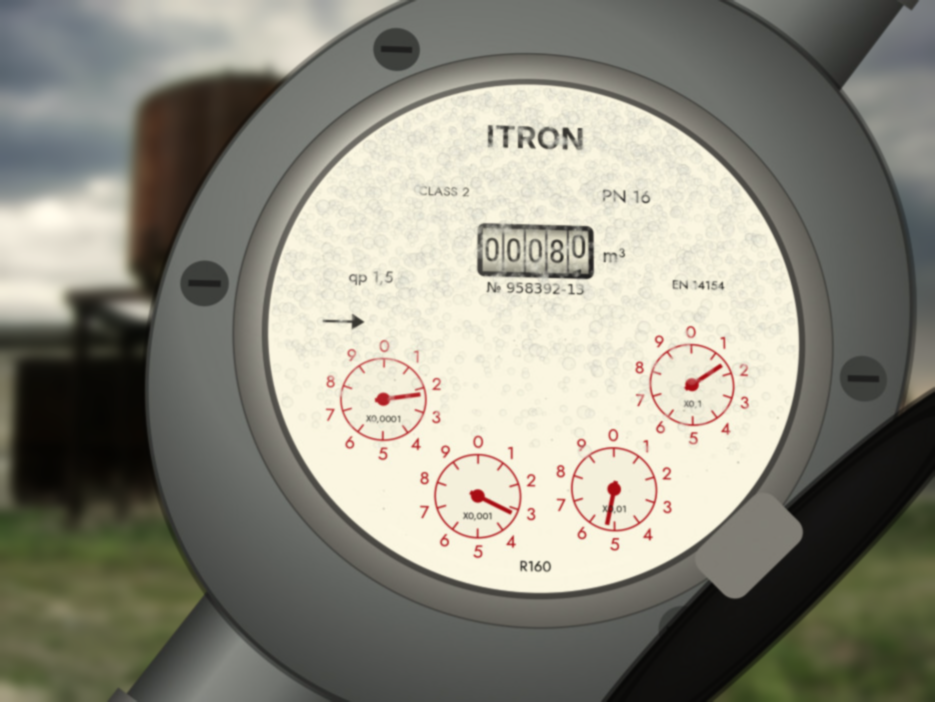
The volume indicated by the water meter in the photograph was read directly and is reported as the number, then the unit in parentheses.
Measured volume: 80.1532 (m³)
